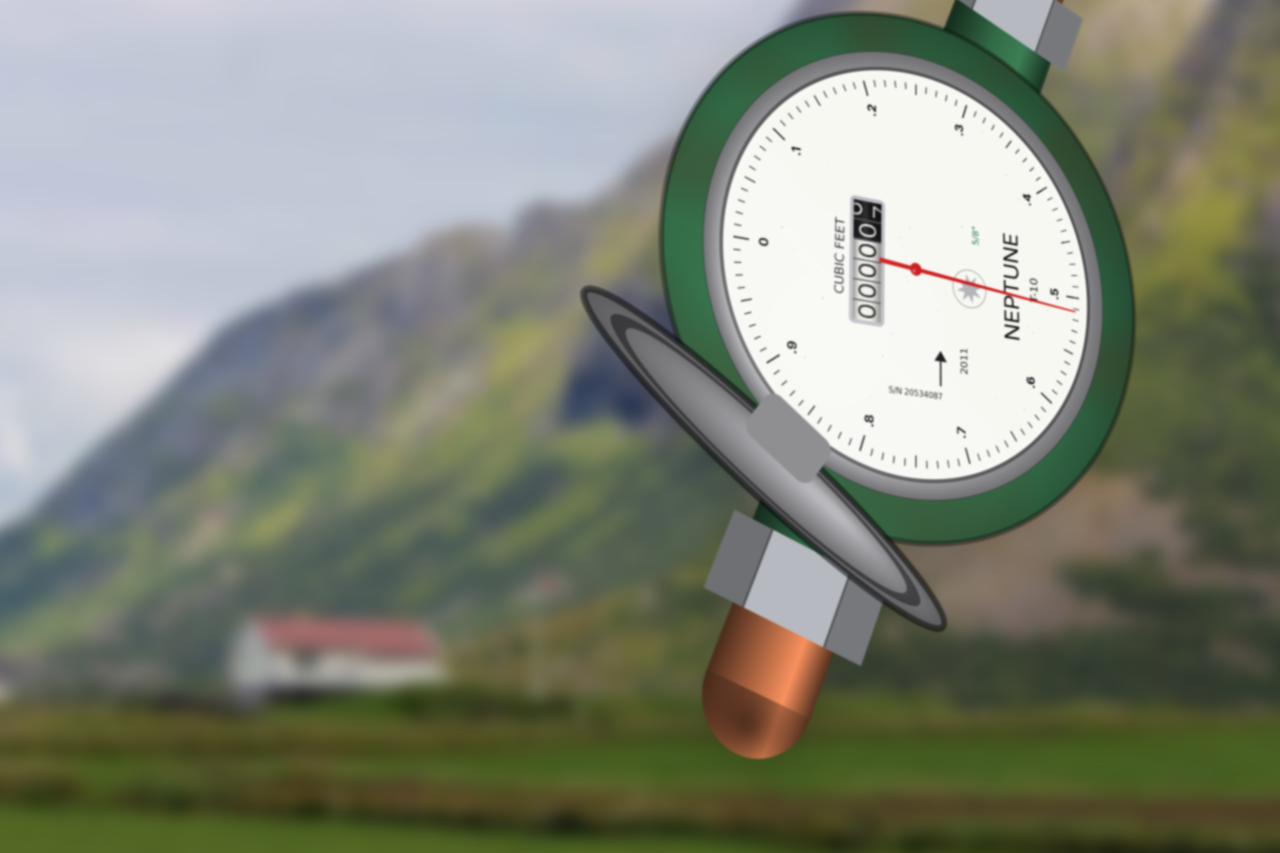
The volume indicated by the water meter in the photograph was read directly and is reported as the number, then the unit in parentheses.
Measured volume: 6.51 (ft³)
